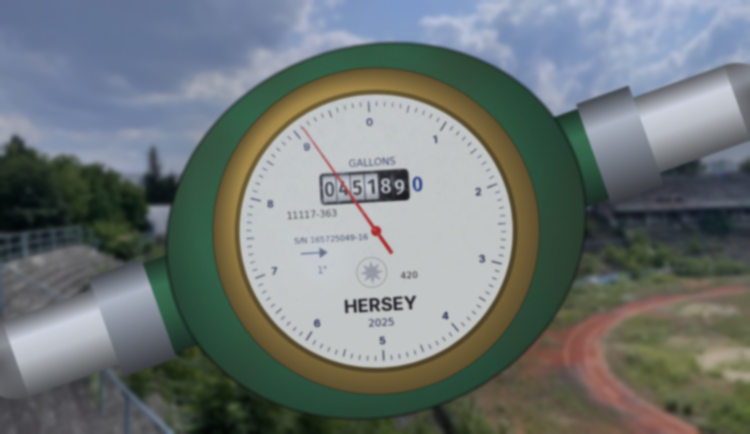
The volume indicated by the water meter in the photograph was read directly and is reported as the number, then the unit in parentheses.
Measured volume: 451889.1 (gal)
